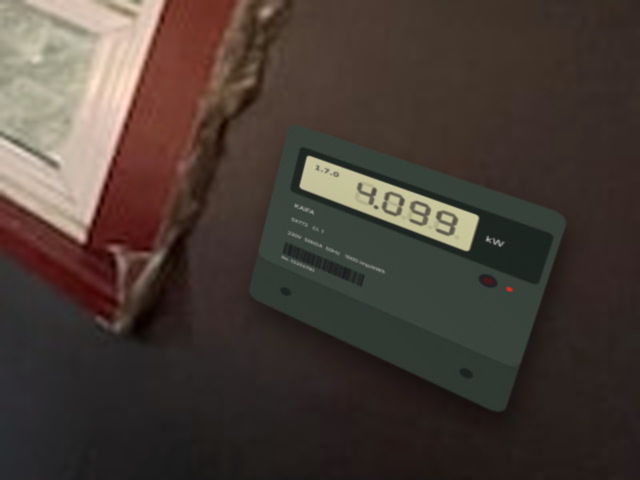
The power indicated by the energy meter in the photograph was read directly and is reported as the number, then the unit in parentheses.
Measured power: 4.099 (kW)
